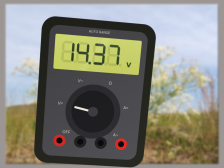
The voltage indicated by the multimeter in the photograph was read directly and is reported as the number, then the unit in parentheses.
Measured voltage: 14.37 (V)
